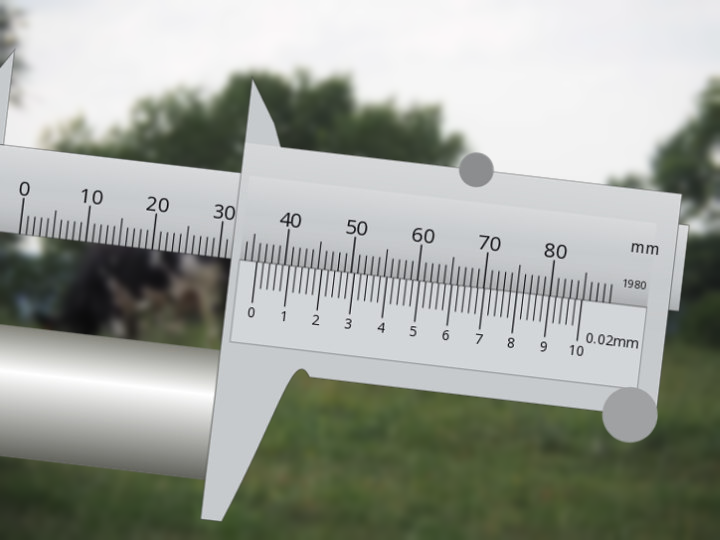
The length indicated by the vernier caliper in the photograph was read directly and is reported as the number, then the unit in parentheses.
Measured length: 35.8 (mm)
